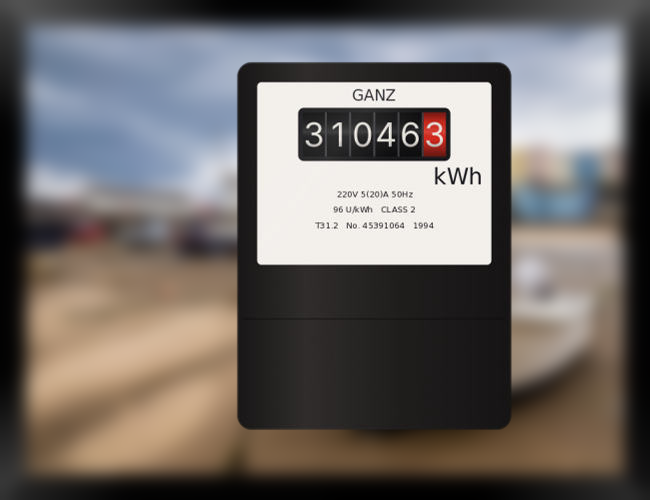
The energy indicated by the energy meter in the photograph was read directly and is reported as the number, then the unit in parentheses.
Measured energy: 31046.3 (kWh)
